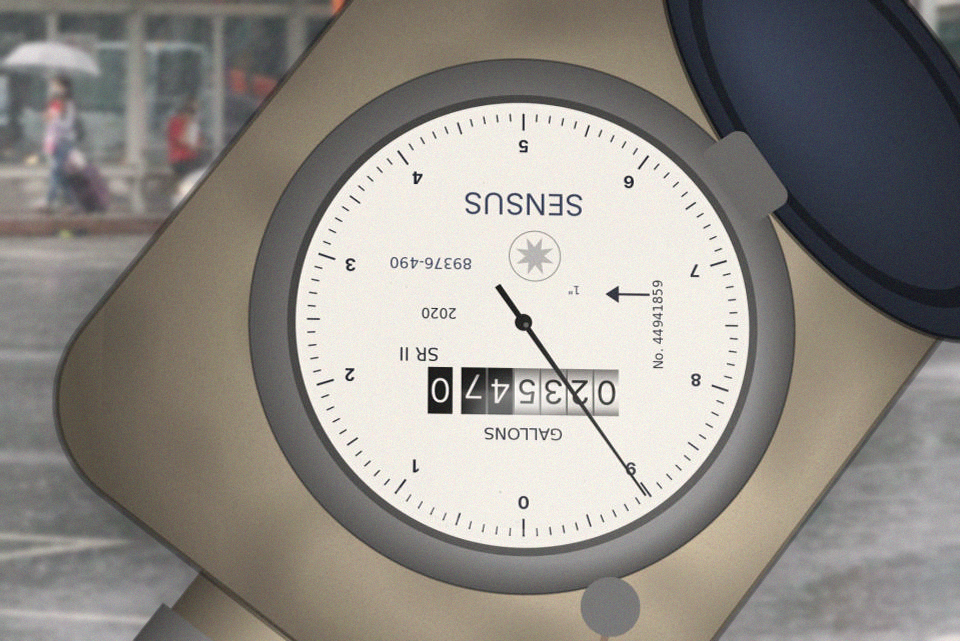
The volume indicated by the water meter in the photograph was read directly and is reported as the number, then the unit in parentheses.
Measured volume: 235469.0 (gal)
